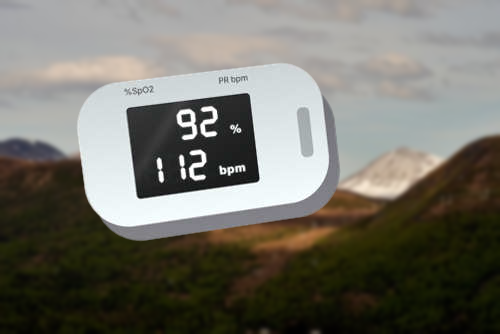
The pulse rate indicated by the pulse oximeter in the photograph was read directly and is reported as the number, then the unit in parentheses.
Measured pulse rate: 112 (bpm)
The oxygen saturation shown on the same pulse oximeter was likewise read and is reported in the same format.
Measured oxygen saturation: 92 (%)
